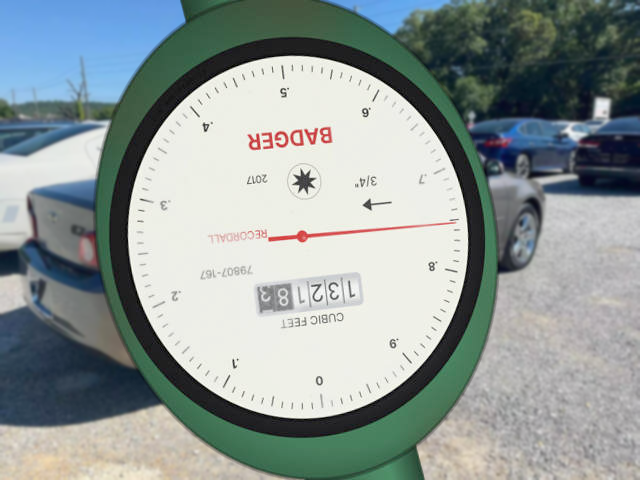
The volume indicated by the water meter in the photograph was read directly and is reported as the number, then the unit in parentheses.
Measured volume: 132182.75 (ft³)
